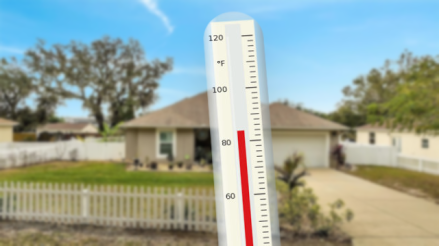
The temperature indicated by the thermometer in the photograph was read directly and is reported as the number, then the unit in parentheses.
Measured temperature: 84 (°F)
